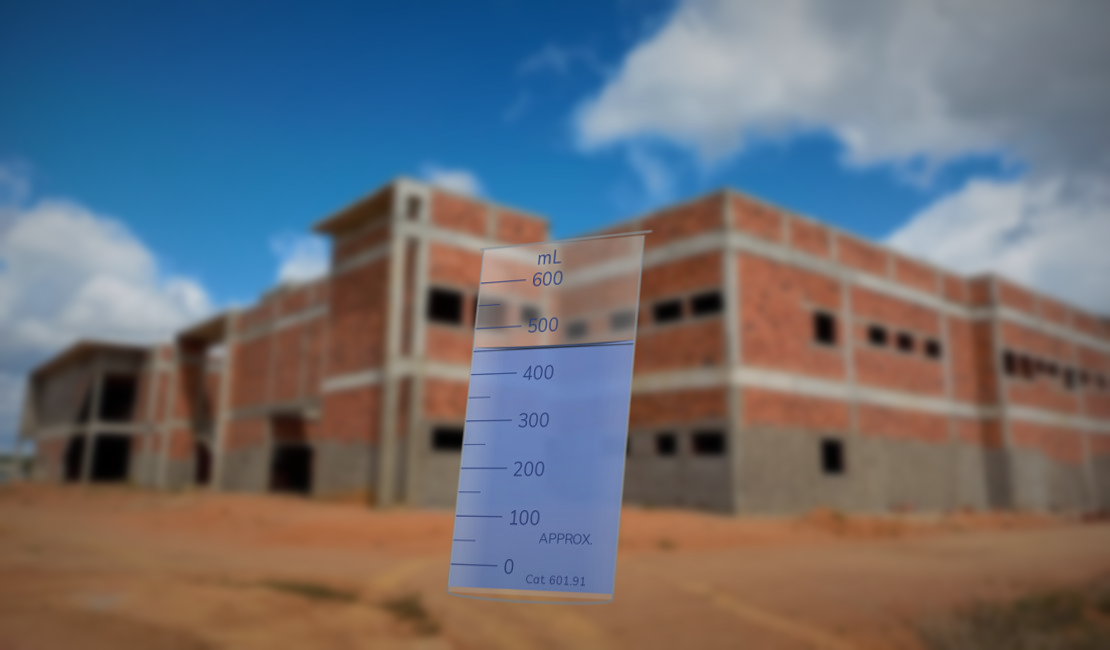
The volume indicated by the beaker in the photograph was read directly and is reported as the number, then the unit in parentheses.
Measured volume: 450 (mL)
